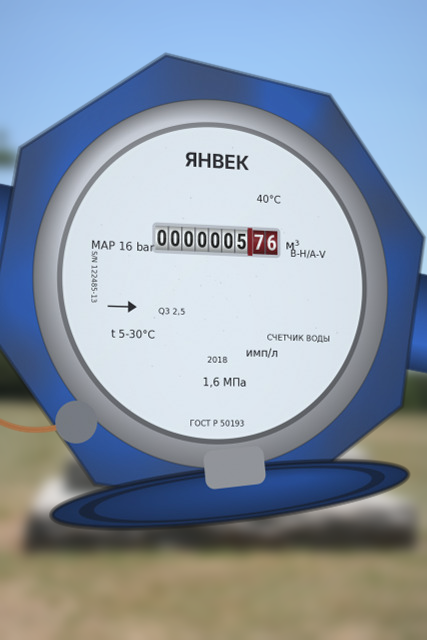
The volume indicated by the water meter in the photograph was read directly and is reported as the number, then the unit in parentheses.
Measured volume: 5.76 (m³)
